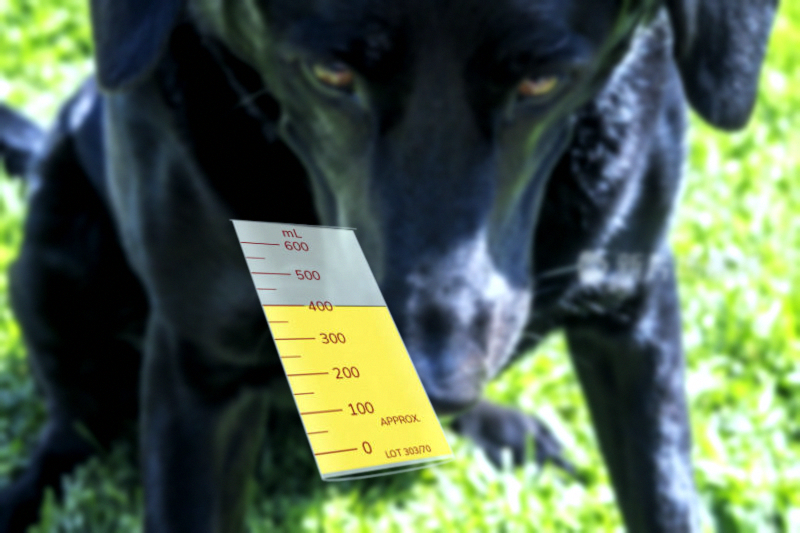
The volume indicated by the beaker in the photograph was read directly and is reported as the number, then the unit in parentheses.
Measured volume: 400 (mL)
